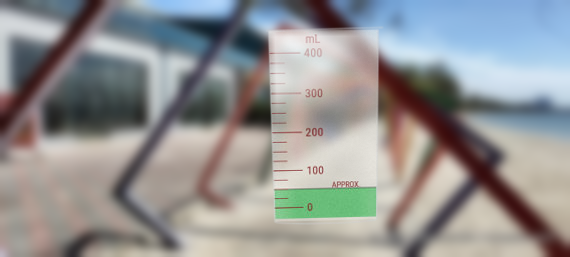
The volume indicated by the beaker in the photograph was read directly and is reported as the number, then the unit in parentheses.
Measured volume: 50 (mL)
